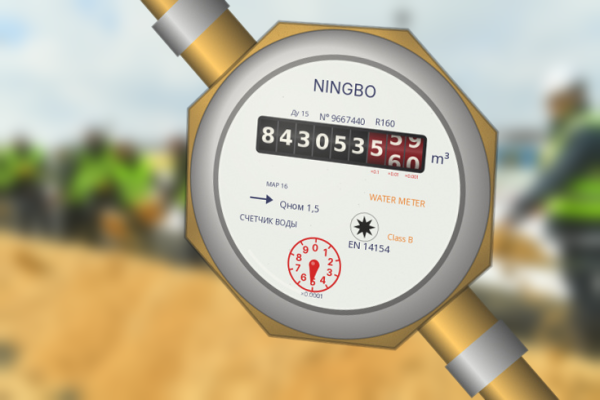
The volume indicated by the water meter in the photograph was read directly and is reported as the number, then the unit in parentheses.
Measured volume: 843053.5595 (m³)
